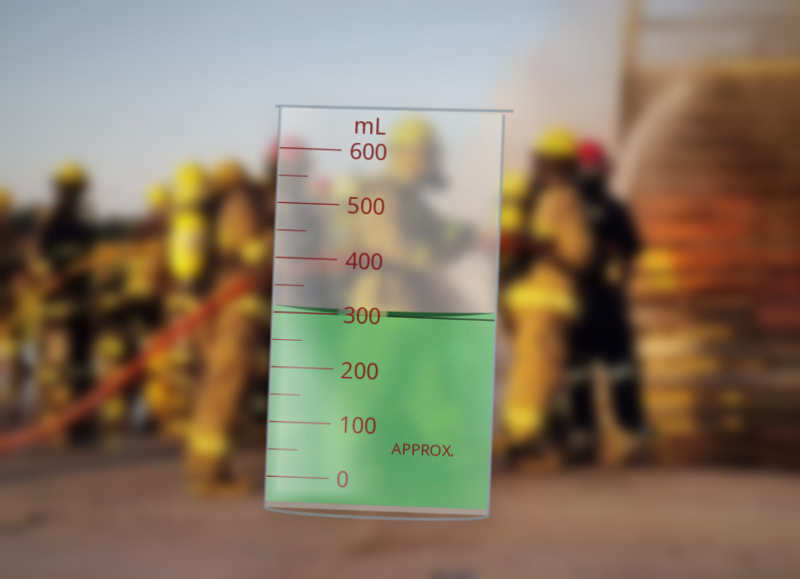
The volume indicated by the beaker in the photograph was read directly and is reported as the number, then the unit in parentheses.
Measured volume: 300 (mL)
